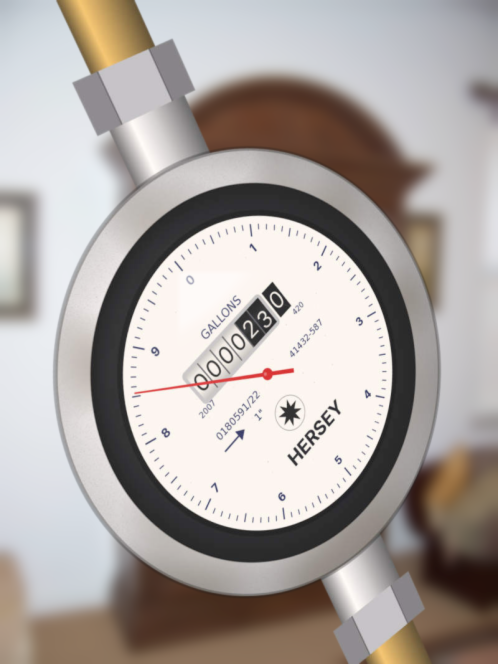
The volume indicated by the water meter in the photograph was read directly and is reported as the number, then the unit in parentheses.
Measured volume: 228.5 (gal)
